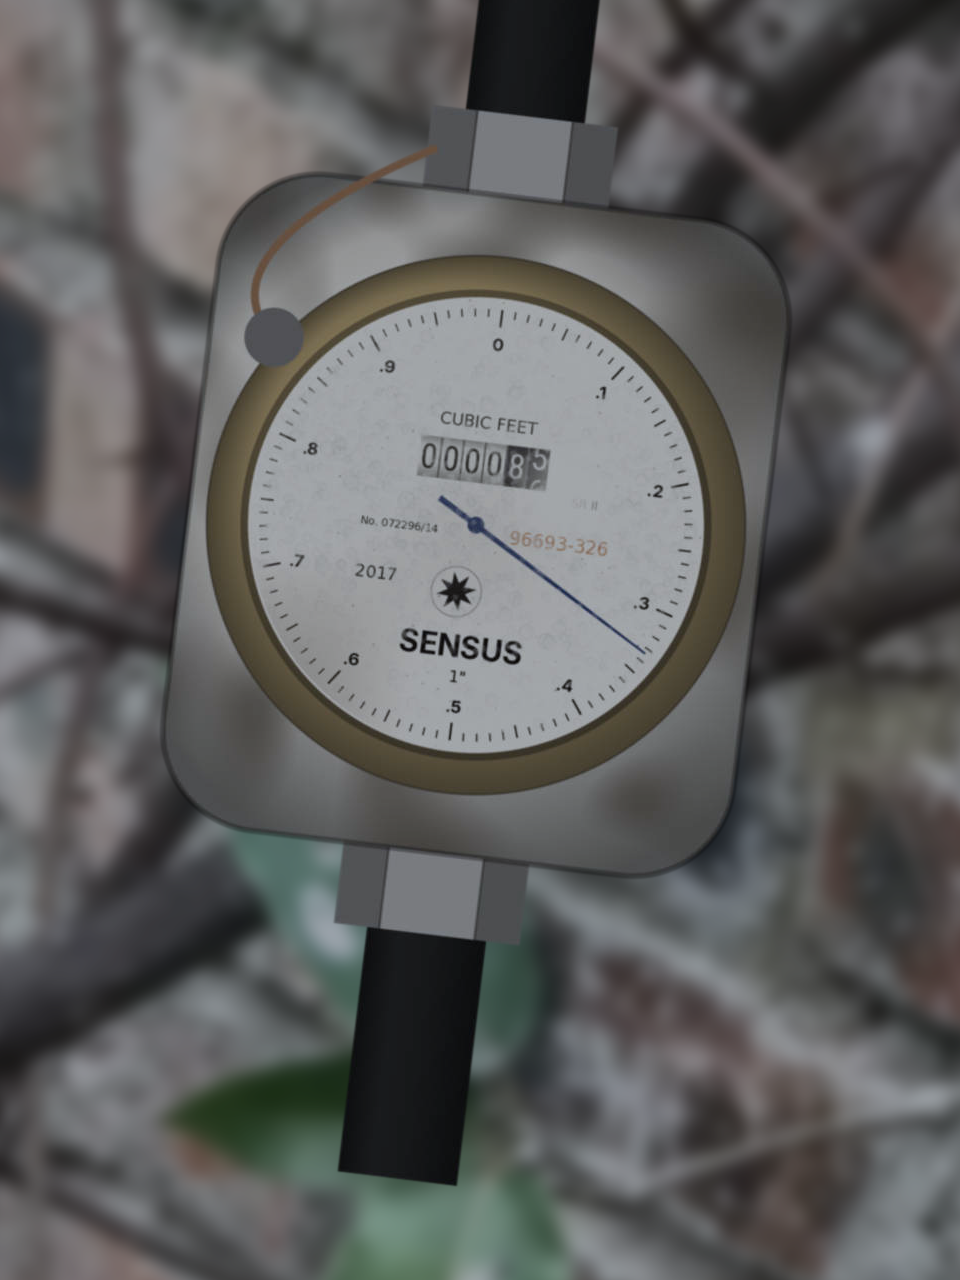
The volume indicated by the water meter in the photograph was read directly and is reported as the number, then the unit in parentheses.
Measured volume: 85.33 (ft³)
